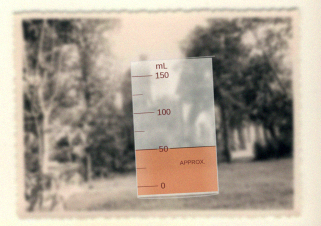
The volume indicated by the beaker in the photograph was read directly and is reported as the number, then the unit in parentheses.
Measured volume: 50 (mL)
